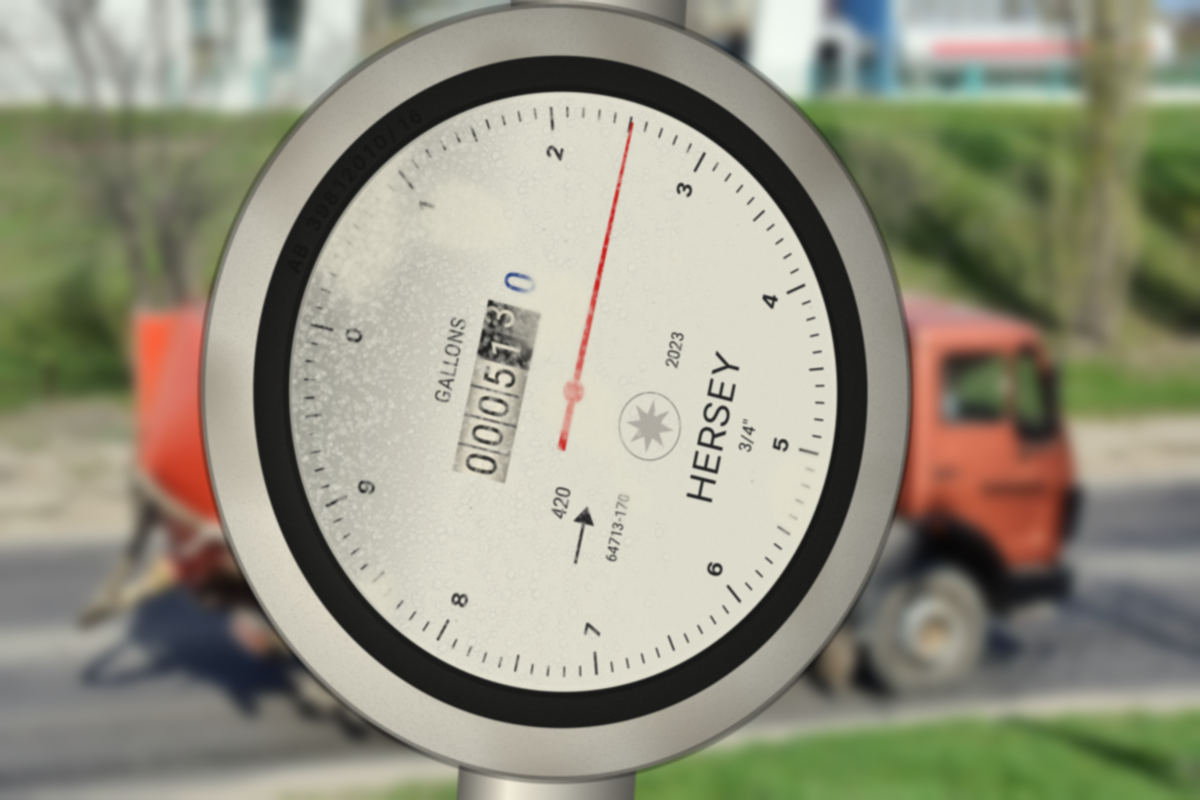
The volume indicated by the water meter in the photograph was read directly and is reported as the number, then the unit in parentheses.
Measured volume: 5132.5 (gal)
